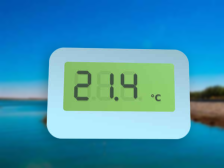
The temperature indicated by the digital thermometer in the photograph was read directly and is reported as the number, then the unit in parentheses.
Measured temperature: 21.4 (°C)
